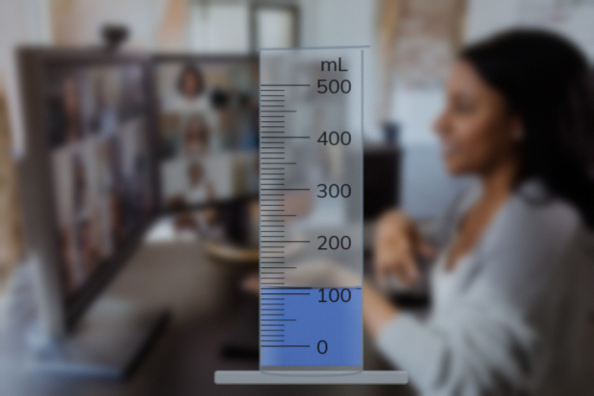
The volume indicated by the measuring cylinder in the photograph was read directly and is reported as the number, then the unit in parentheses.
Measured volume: 110 (mL)
